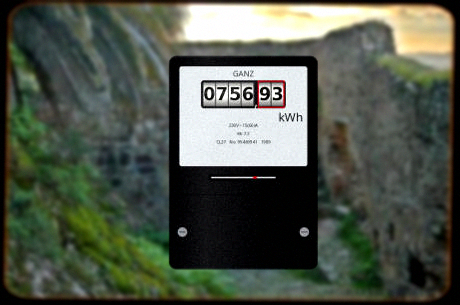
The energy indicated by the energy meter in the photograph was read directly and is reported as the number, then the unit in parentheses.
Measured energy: 756.93 (kWh)
